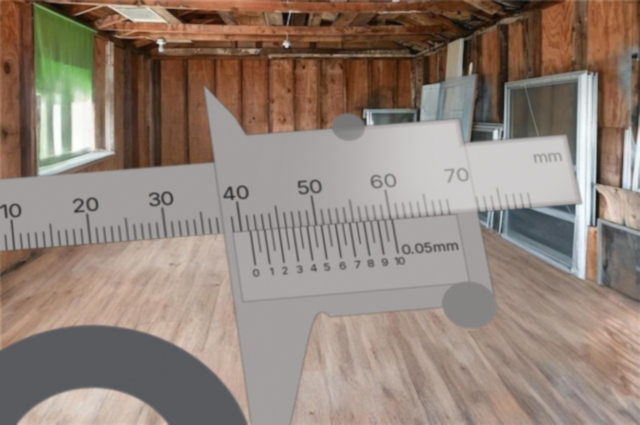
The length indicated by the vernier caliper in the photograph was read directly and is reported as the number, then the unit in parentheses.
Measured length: 41.2 (mm)
